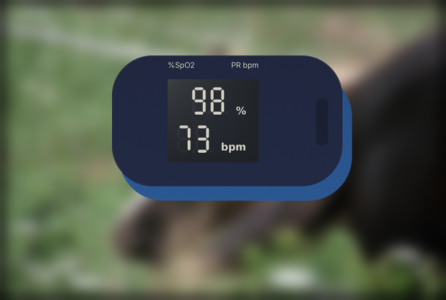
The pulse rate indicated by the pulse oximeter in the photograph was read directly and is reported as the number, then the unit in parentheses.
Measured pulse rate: 73 (bpm)
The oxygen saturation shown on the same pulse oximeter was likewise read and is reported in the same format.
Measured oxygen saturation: 98 (%)
